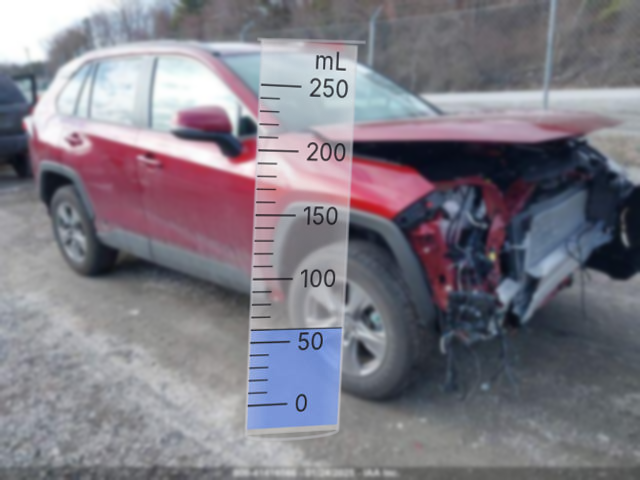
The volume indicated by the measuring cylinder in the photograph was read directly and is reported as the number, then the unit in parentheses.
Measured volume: 60 (mL)
